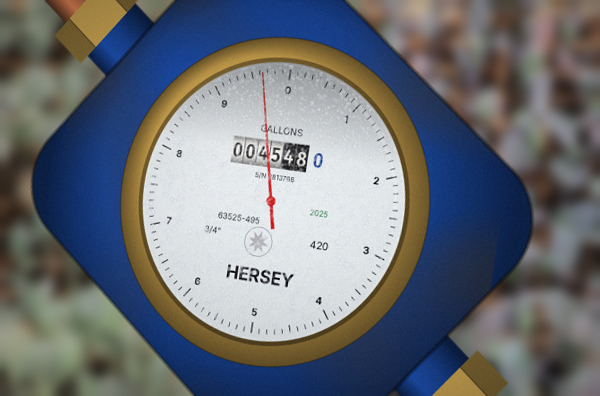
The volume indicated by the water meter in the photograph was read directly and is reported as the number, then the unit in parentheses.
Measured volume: 45479.6 (gal)
